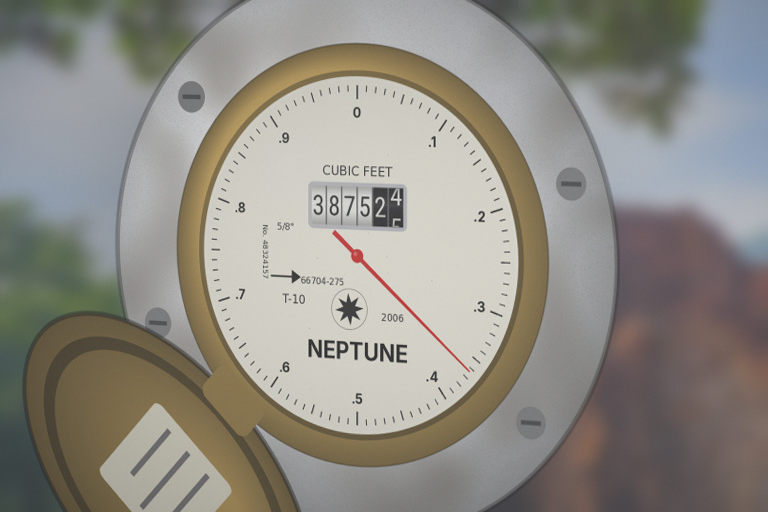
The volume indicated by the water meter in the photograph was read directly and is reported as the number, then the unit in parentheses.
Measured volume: 387524.36 (ft³)
